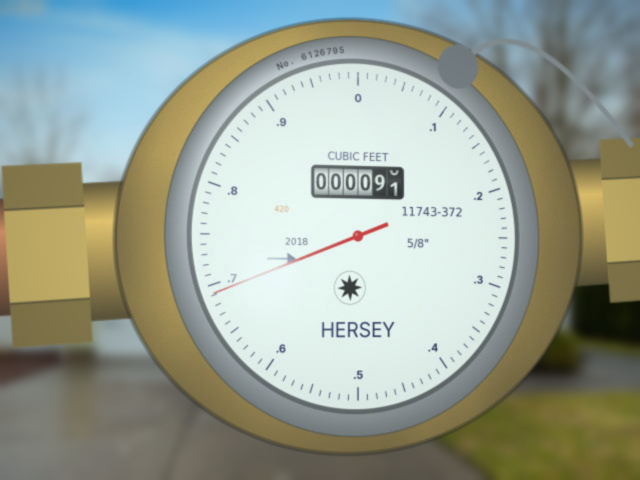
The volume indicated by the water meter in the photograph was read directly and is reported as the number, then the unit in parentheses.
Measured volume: 90.69 (ft³)
